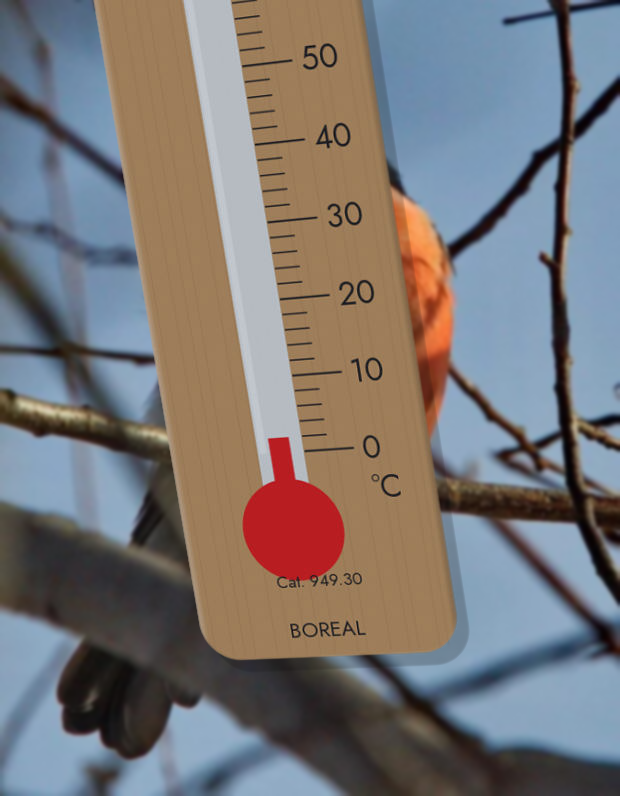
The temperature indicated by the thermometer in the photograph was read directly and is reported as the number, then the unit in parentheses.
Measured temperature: 2 (°C)
